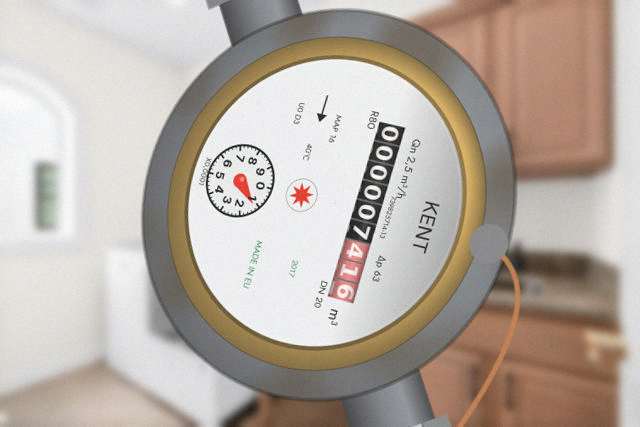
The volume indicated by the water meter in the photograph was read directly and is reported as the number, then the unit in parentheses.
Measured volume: 7.4161 (m³)
